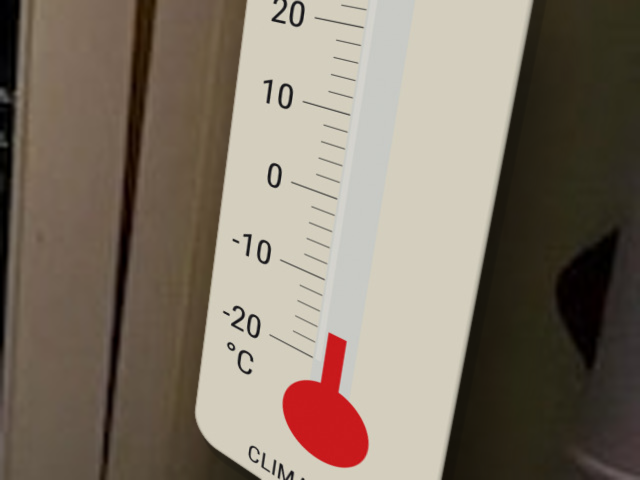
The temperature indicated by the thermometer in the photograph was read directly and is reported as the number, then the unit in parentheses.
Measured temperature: -16 (°C)
